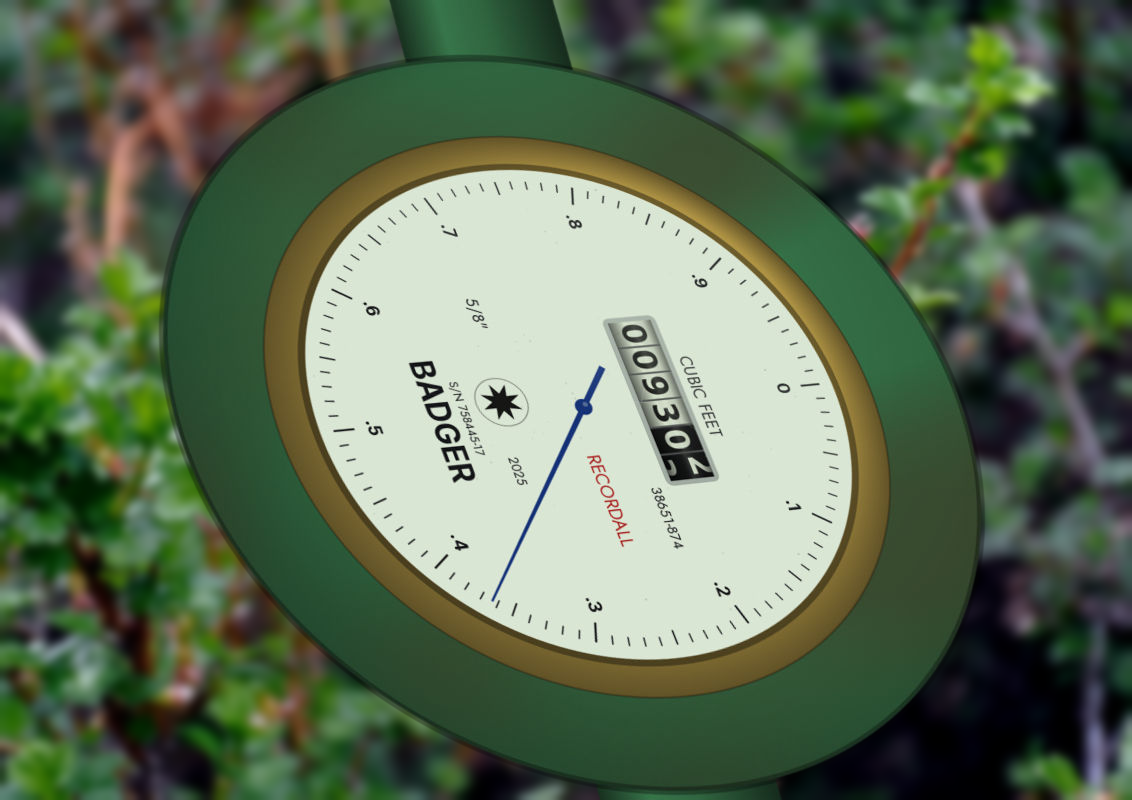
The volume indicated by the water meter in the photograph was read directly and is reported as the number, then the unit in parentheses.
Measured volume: 9302.36 (ft³)
